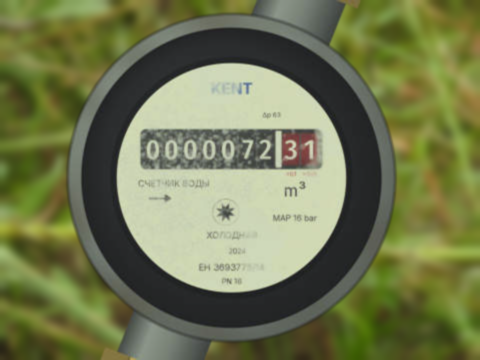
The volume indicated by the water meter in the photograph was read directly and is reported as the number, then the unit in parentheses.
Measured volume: 72.31 (m³)
